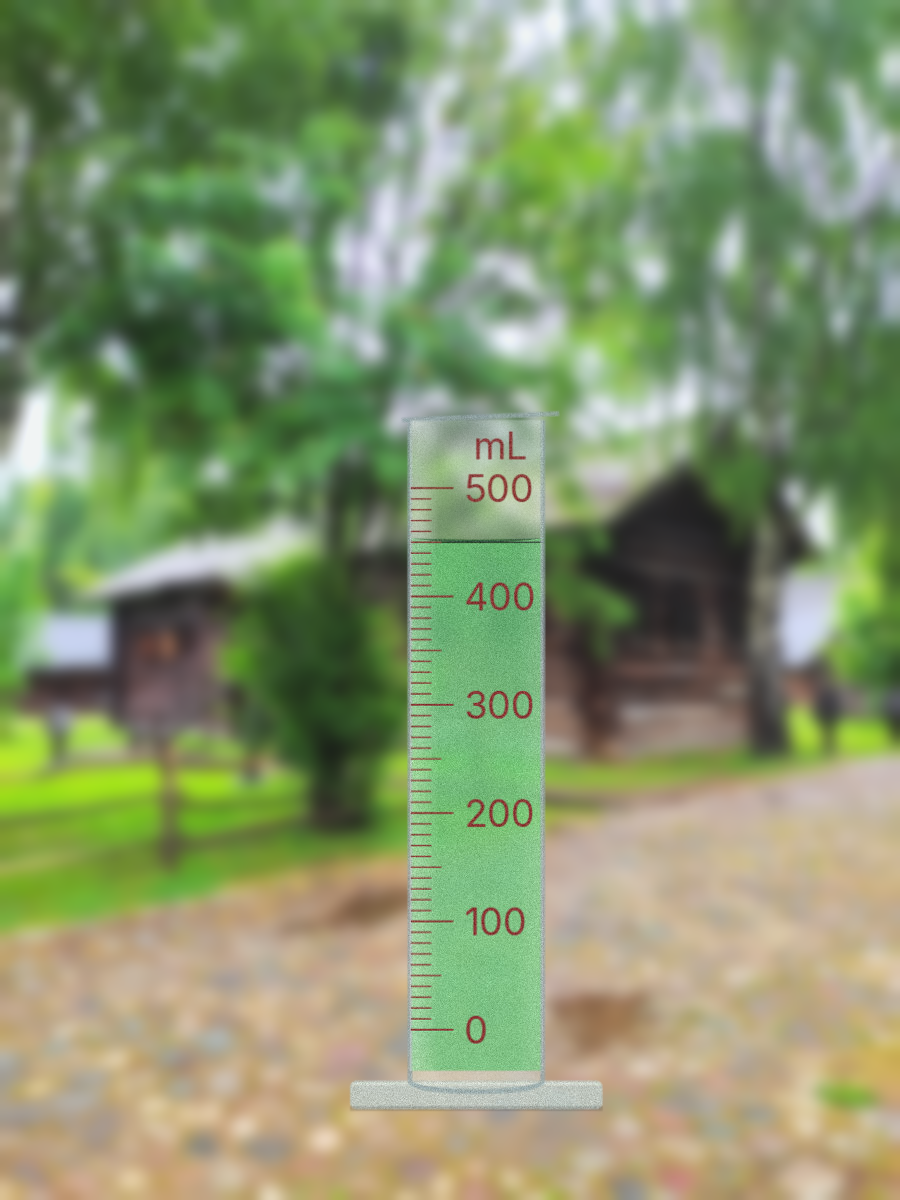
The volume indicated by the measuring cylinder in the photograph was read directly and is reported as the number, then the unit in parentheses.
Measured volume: 450 (mL)
